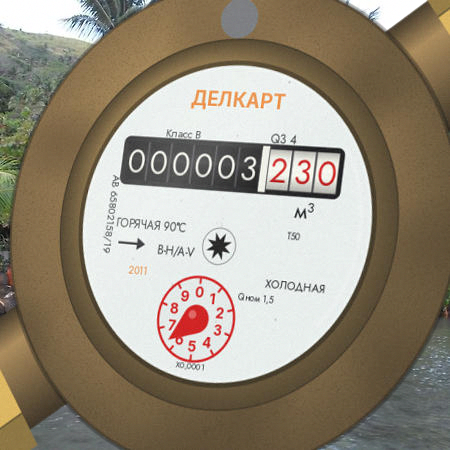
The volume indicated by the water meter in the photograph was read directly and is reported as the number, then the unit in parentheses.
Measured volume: 3.2306 (m³)
